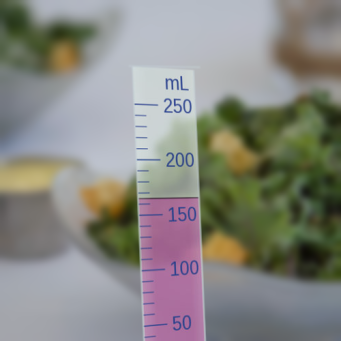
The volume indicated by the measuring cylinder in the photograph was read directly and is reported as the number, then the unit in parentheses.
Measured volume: 165 (mL)
